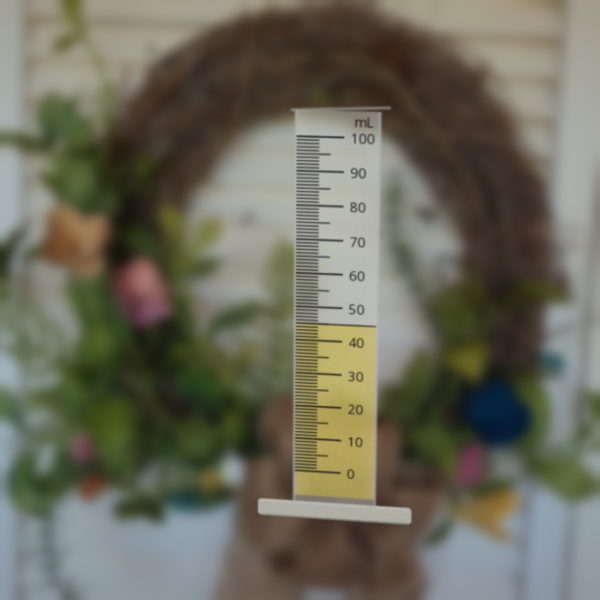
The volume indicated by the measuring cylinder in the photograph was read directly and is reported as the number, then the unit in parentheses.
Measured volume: 45 (mL)
